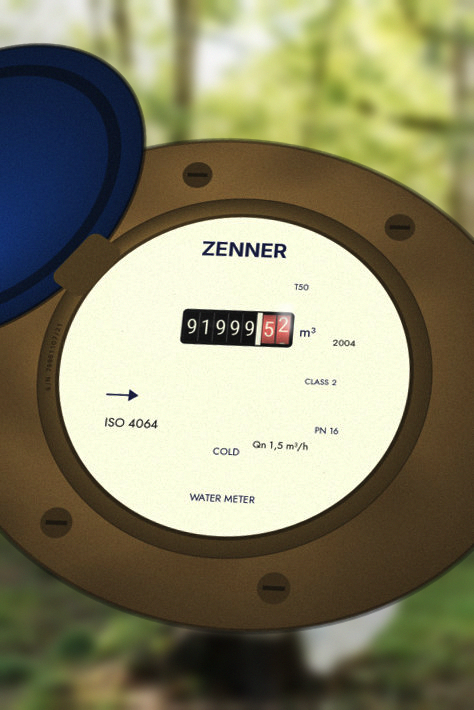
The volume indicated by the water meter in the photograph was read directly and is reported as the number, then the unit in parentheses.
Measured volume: 91999.52 (m³)
